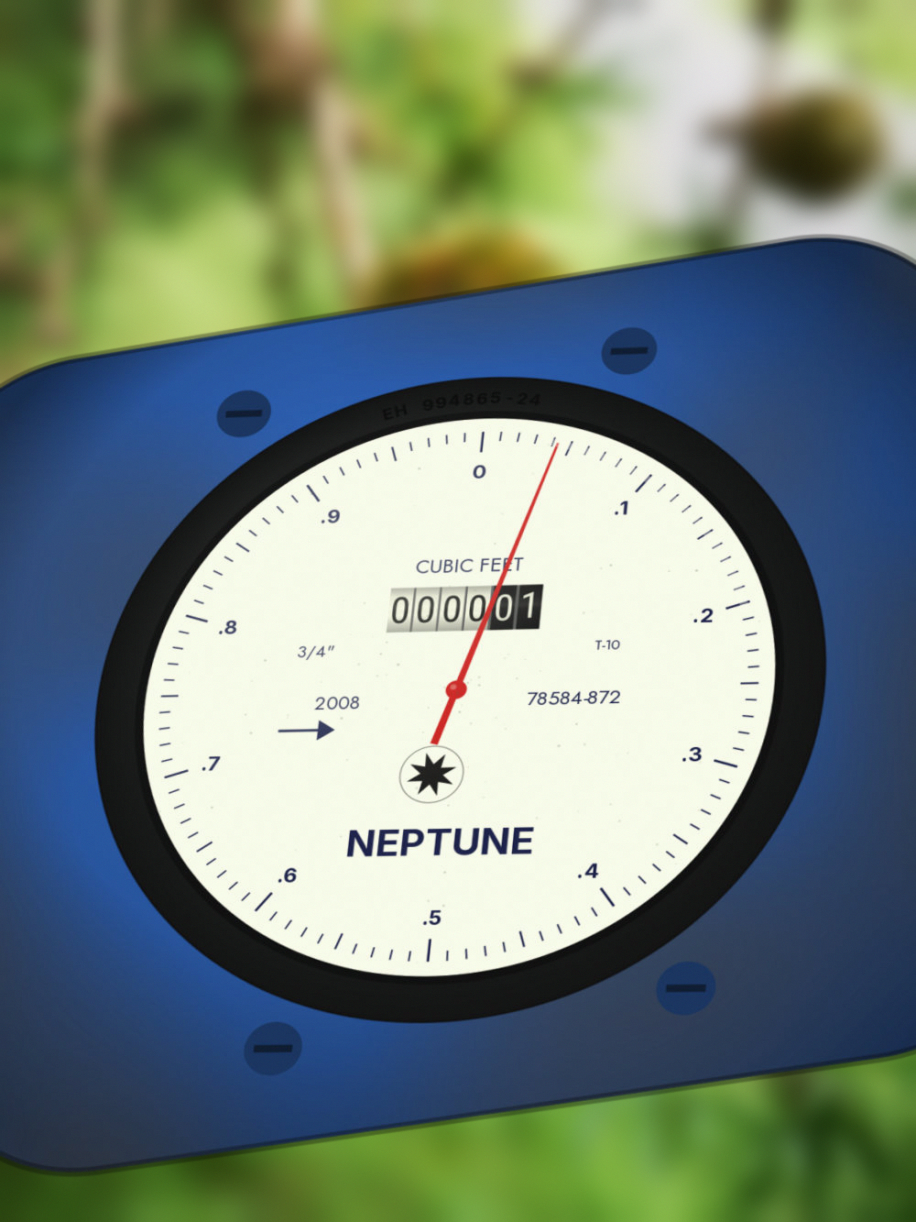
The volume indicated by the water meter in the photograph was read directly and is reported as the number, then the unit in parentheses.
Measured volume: 1.04 (ft³)
